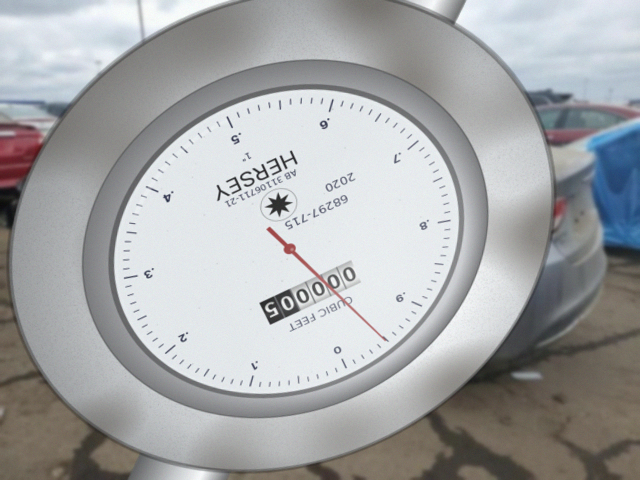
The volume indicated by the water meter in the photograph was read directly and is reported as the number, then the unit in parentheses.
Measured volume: 4.95 (ft³)
